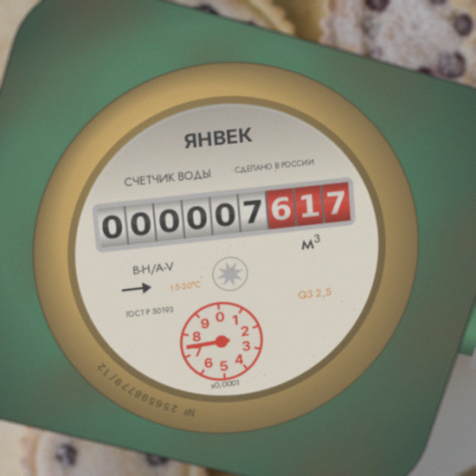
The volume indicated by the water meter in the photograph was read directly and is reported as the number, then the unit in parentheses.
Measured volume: 7.6177 (m³)
